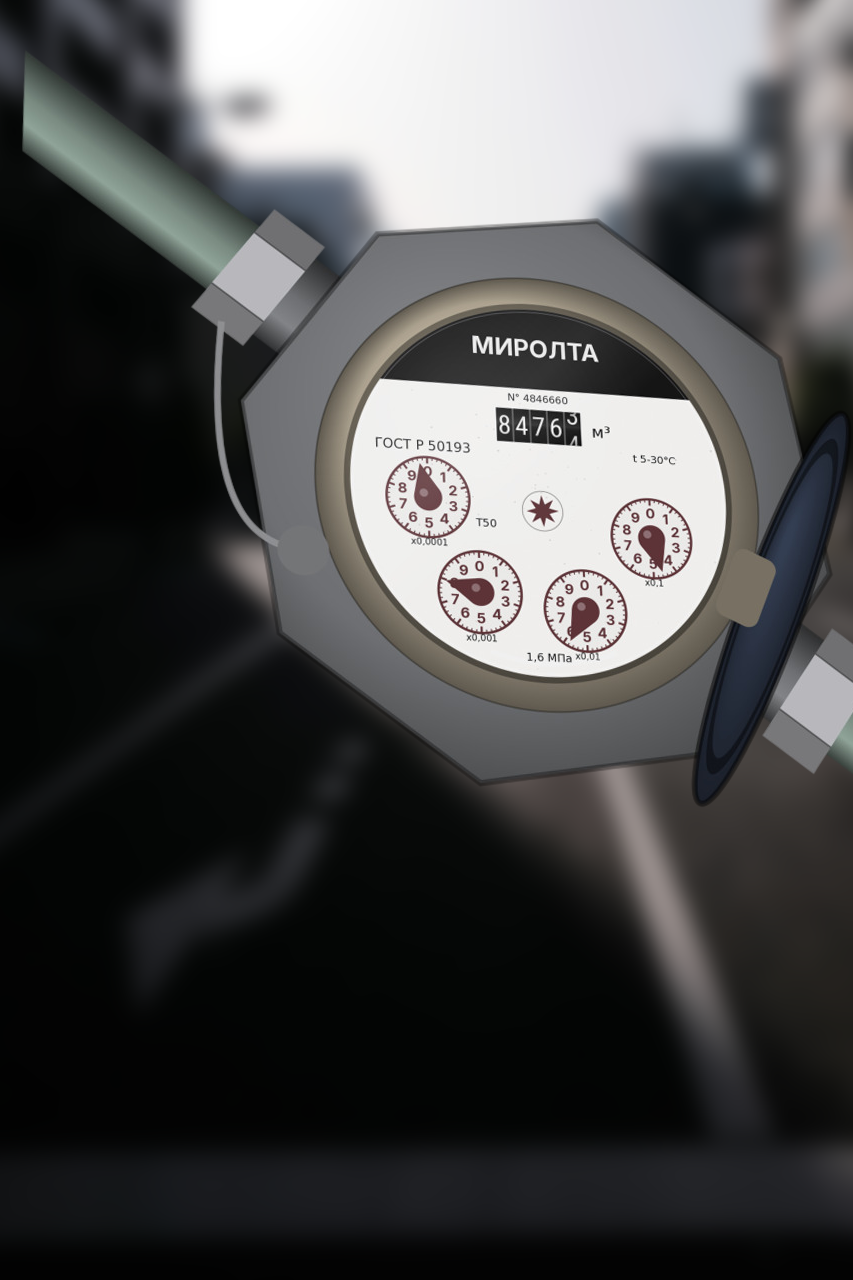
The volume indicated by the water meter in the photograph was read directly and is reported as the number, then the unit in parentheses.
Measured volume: 84763.4579 (m³)
